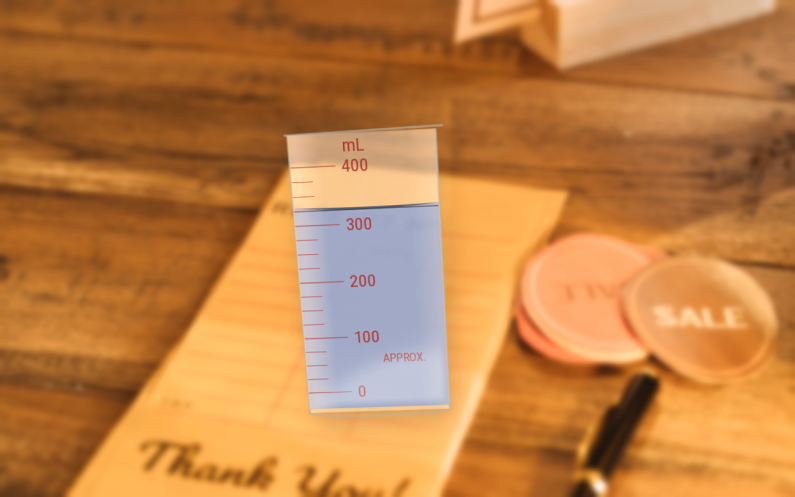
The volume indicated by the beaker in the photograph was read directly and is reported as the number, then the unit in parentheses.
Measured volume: 325 (mL)
